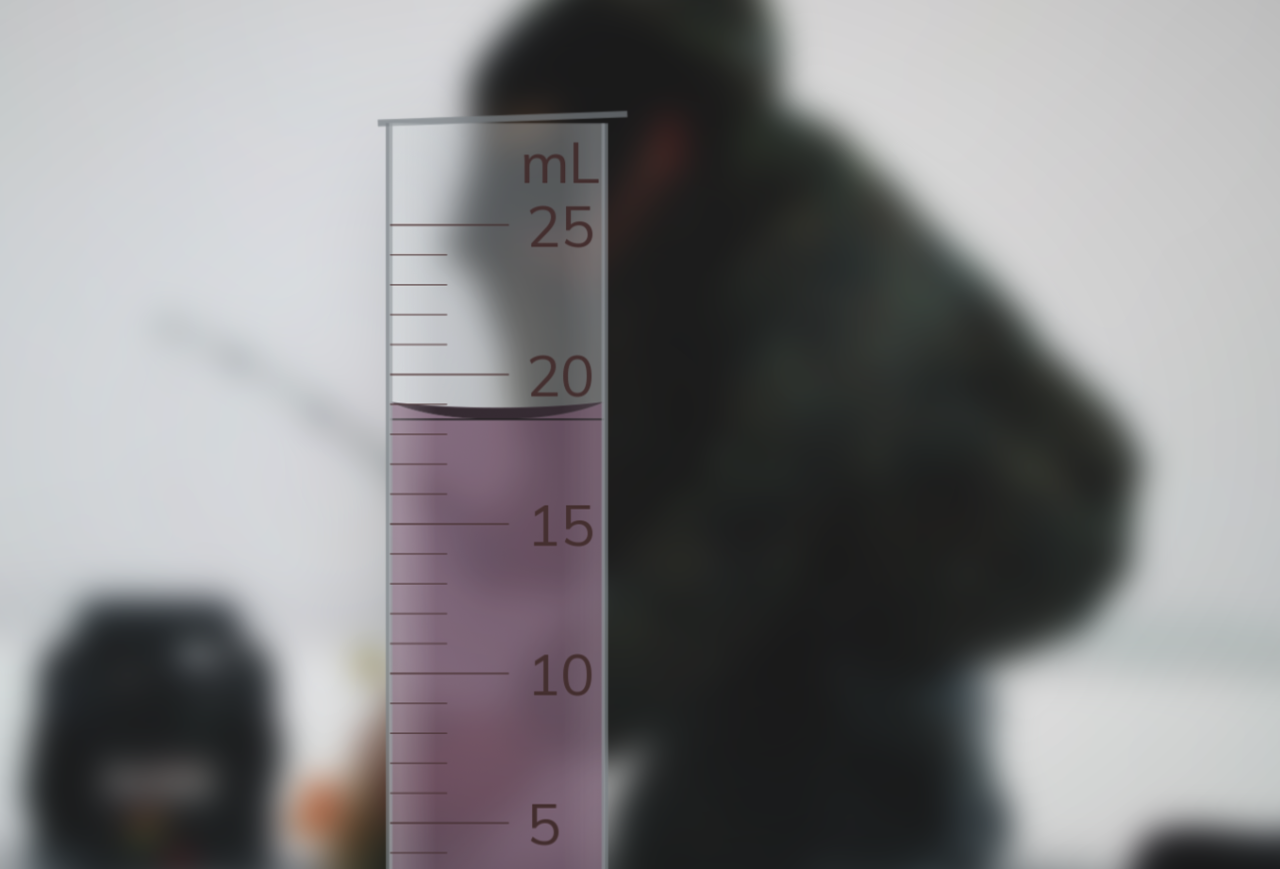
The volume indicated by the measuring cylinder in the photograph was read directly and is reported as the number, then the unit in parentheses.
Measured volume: 18.5 (mL)
